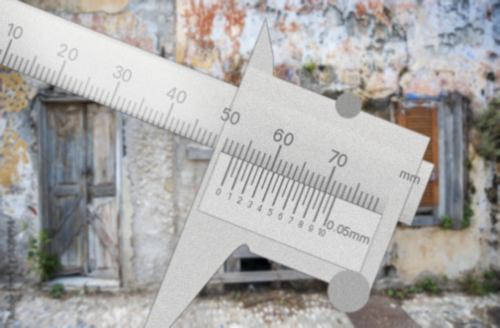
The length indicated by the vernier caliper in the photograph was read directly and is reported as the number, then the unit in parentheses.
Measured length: 53.0 (mm)
